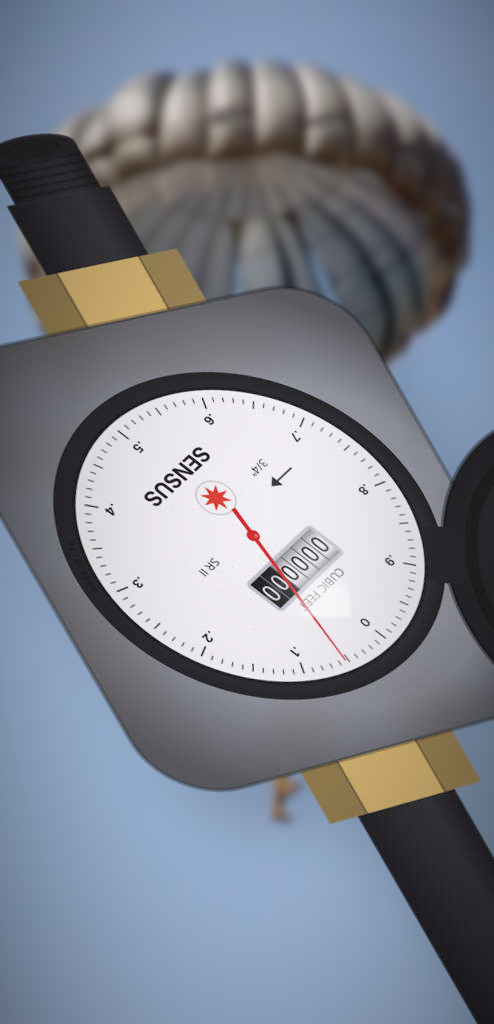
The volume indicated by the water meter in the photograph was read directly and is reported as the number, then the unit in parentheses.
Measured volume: 0.05 (ft³)
